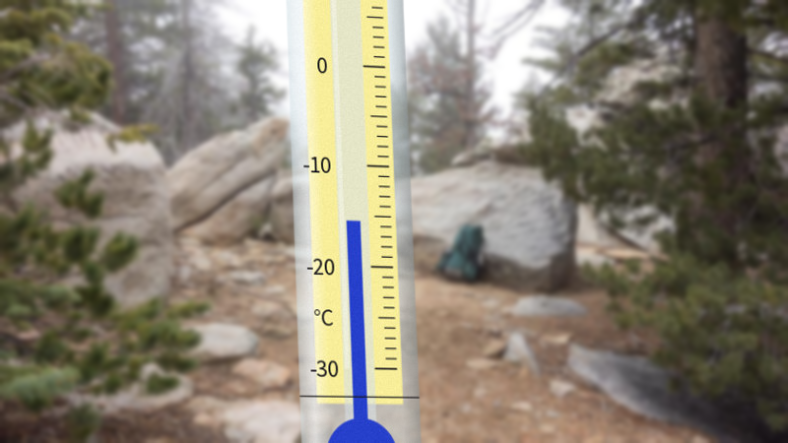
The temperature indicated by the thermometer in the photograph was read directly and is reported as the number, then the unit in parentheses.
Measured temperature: -15.5 (°C)
